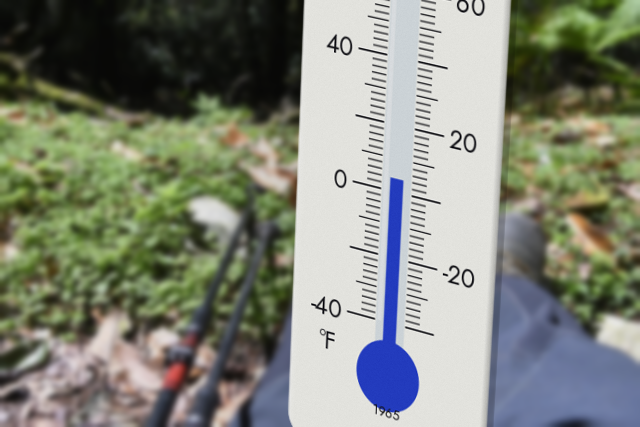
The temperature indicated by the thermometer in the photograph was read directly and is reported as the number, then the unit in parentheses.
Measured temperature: 4 (°F)
